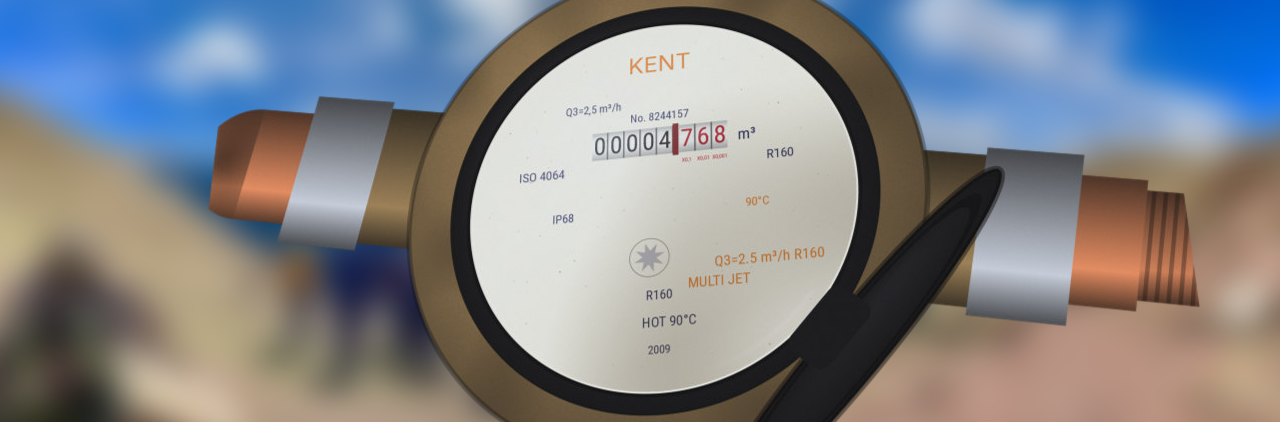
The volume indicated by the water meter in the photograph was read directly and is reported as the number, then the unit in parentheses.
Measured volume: 4.768 (m³)
